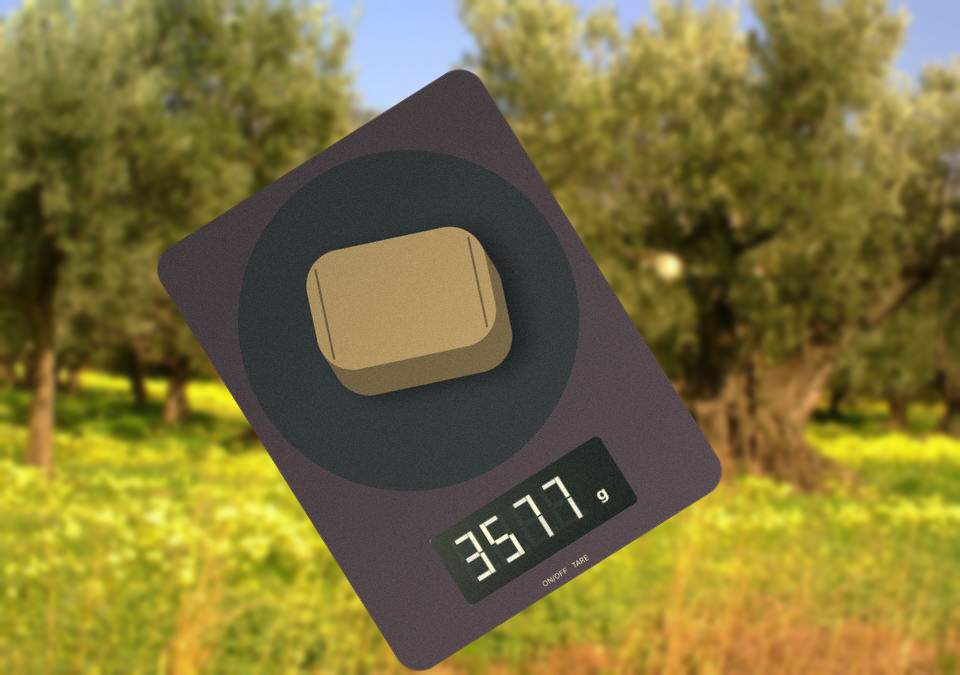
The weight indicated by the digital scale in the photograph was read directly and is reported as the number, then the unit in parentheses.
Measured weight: 3577 (g)
